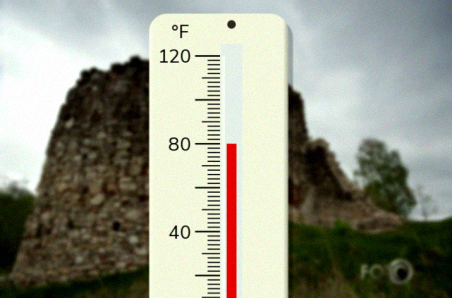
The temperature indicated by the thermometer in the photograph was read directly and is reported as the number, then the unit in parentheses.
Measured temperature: 80 (°F)
